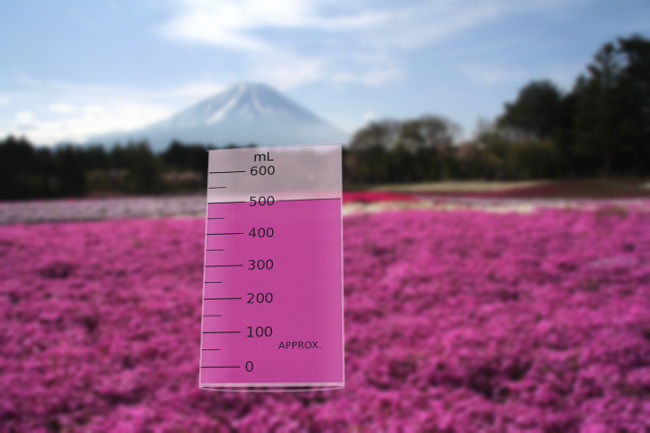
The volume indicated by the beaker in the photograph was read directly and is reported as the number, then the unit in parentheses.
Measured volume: 500 (mL)
